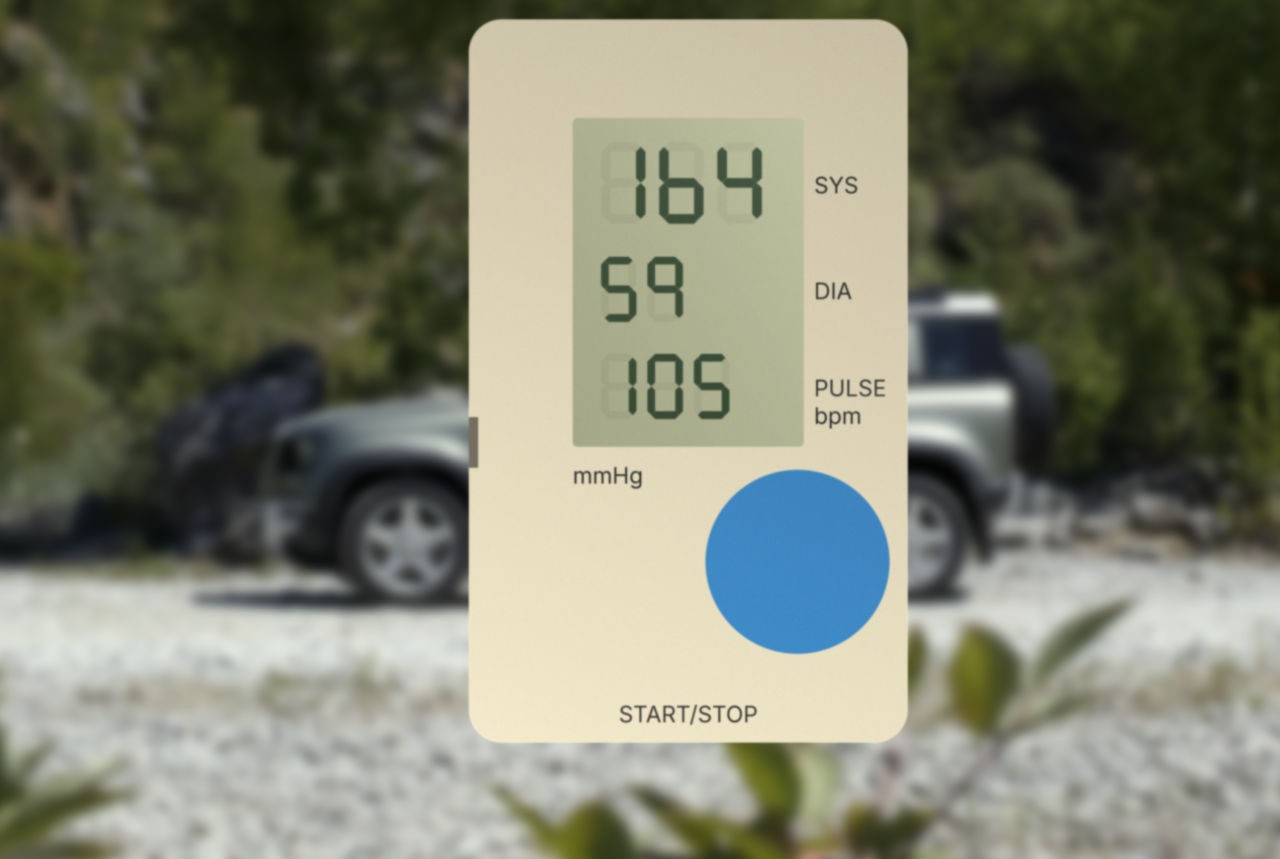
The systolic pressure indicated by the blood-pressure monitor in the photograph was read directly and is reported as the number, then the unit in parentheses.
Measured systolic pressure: 164 (mmHg)
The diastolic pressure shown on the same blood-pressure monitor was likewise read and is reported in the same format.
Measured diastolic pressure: 59 (mmHg)
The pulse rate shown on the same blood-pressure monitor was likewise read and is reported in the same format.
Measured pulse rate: 105 (bpm)
